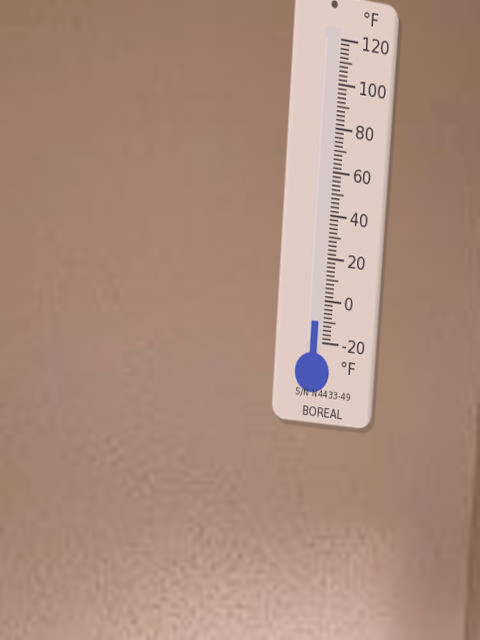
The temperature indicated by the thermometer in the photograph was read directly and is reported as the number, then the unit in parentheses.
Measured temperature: -10 (°F)
